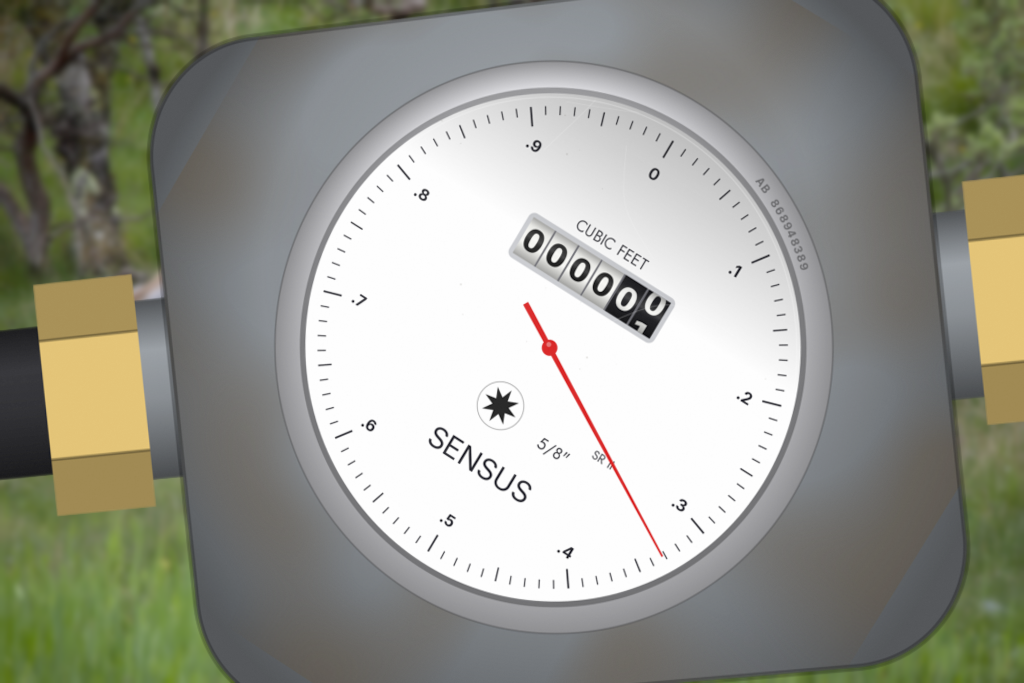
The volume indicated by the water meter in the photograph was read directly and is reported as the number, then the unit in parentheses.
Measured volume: 0.33 (ft³)
